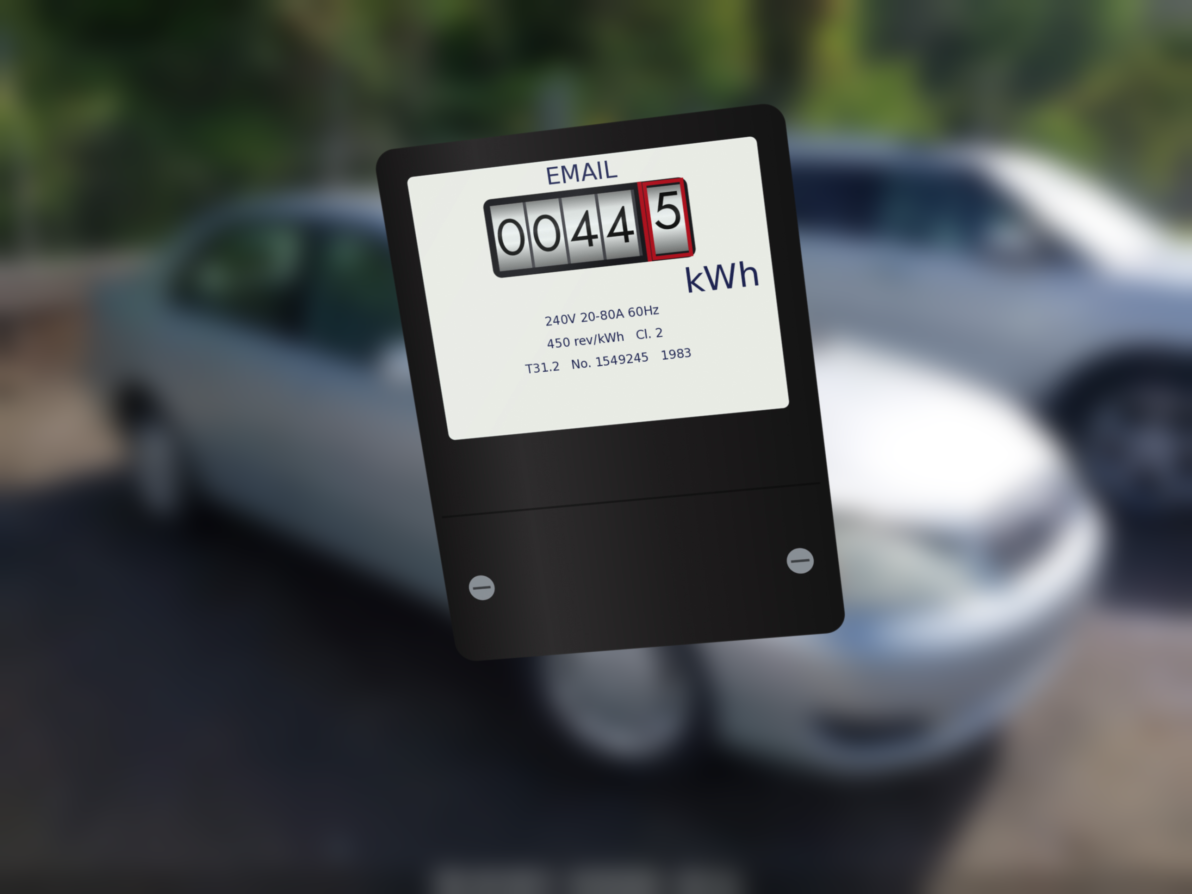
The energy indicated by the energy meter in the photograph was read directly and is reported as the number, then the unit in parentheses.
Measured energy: 44.5 (kWh)
